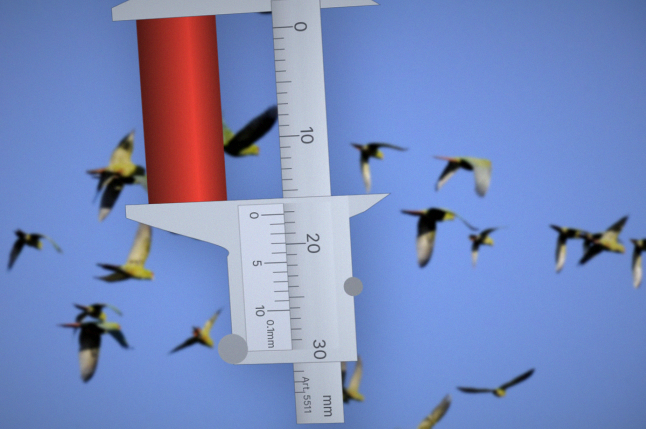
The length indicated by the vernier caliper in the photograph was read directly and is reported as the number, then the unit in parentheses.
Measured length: 17.2 (mm)
